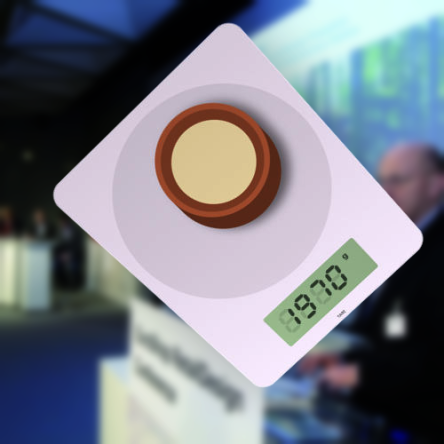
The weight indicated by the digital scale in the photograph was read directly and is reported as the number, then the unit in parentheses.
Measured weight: 1970 (g)
